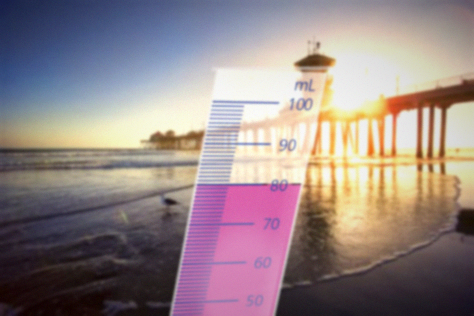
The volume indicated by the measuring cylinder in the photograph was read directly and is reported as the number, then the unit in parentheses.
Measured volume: 80 (mL)
